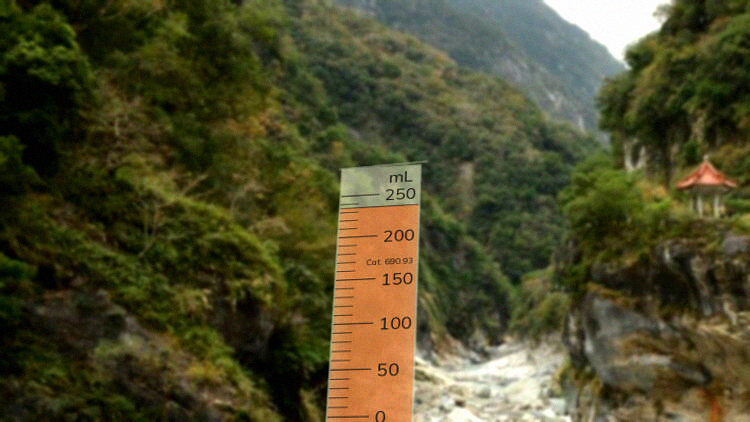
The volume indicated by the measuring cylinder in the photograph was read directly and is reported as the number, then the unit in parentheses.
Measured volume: 235 (mL)
